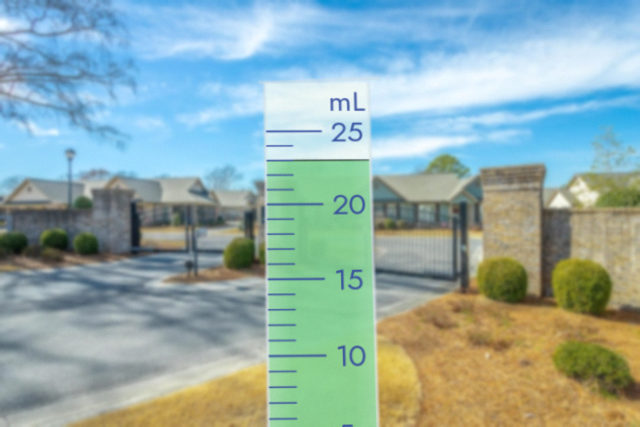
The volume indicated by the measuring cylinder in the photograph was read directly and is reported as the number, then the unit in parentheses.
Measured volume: 23 (mL)
